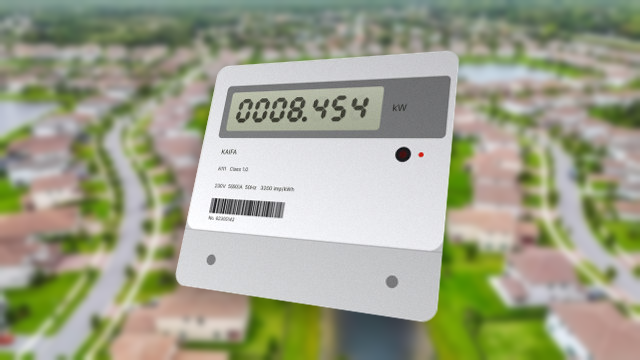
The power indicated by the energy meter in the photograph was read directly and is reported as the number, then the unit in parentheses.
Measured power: 8.454 (kW)
